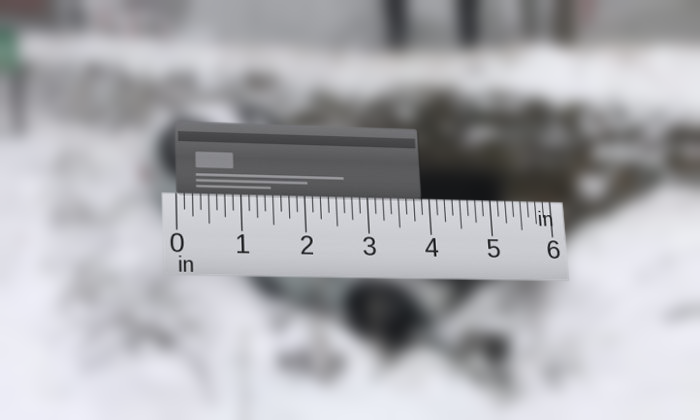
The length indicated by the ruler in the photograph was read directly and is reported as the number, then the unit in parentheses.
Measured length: 3.875 (in)
